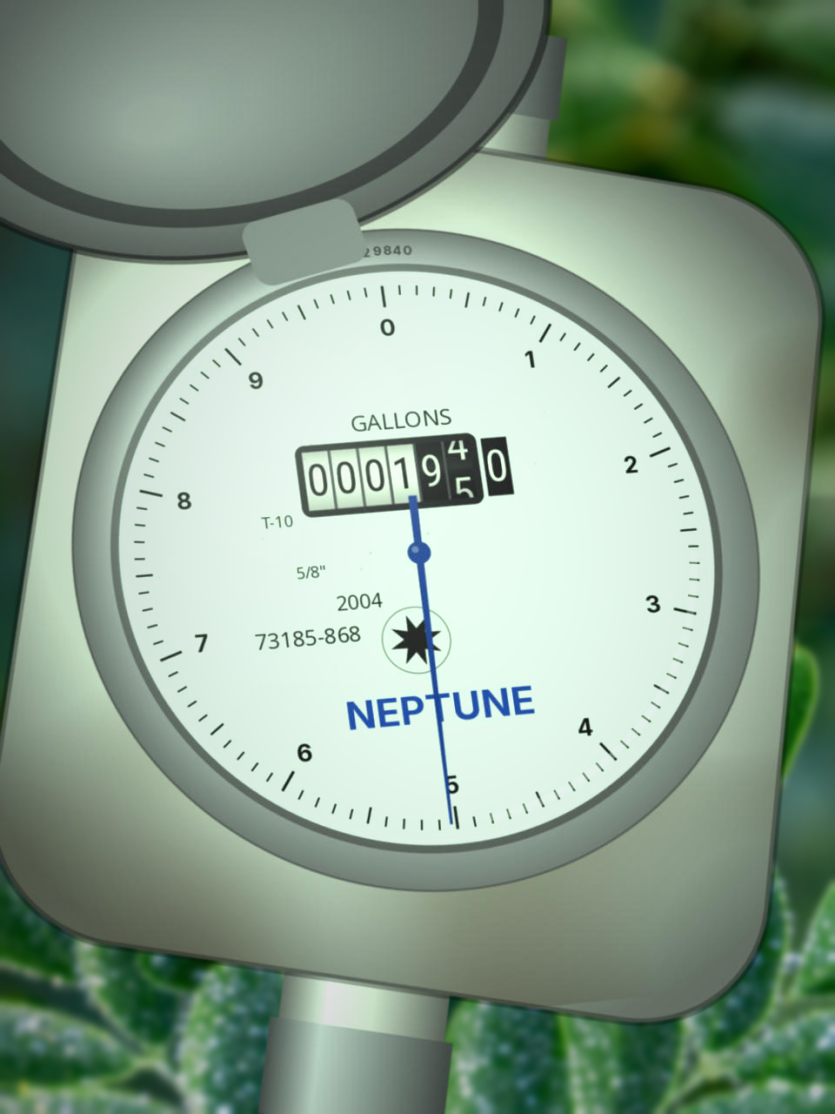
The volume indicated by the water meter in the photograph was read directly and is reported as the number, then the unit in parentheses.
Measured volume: 1945.0 (gal)
